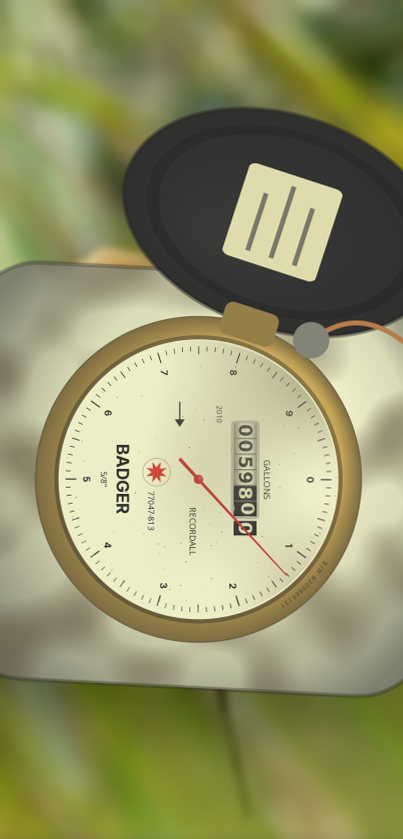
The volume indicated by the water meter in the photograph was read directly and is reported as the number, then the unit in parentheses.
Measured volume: 59801.3 (gal)
